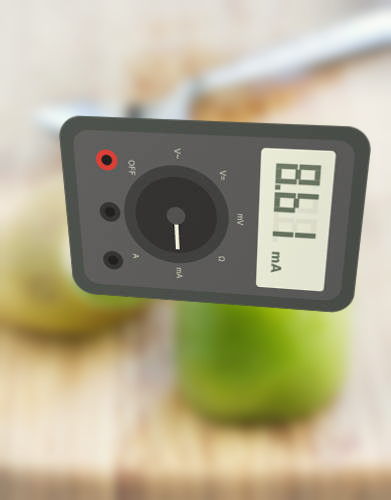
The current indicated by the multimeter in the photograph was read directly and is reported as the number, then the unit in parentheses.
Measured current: 8.61 (mA)
